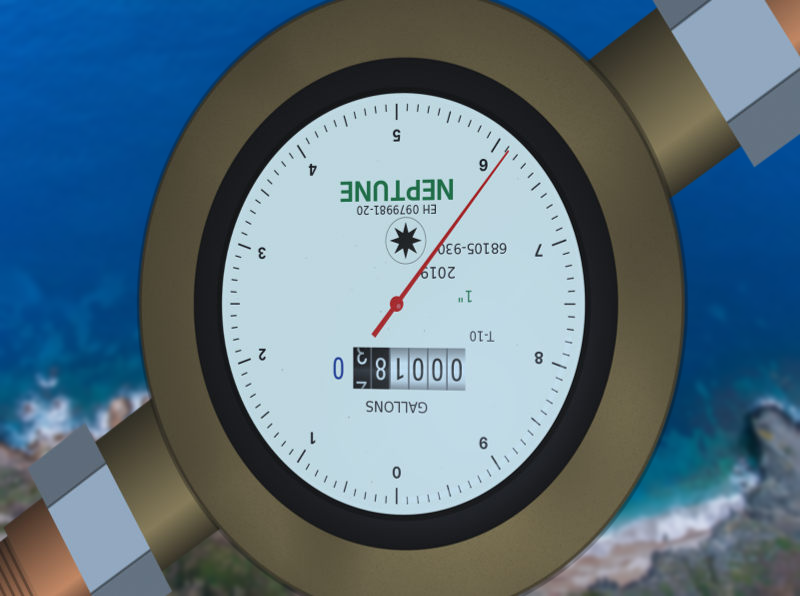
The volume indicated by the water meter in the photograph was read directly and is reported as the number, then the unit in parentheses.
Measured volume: 1826.1 (gal)
